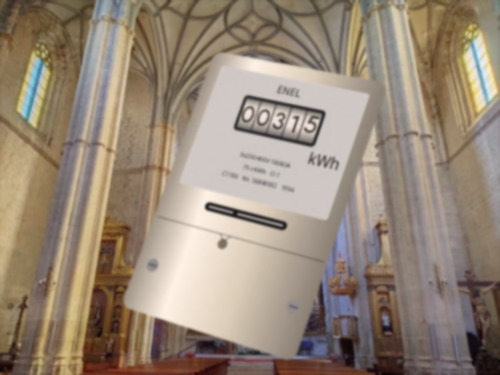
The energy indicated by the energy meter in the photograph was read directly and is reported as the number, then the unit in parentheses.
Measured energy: 315 (kWh)
